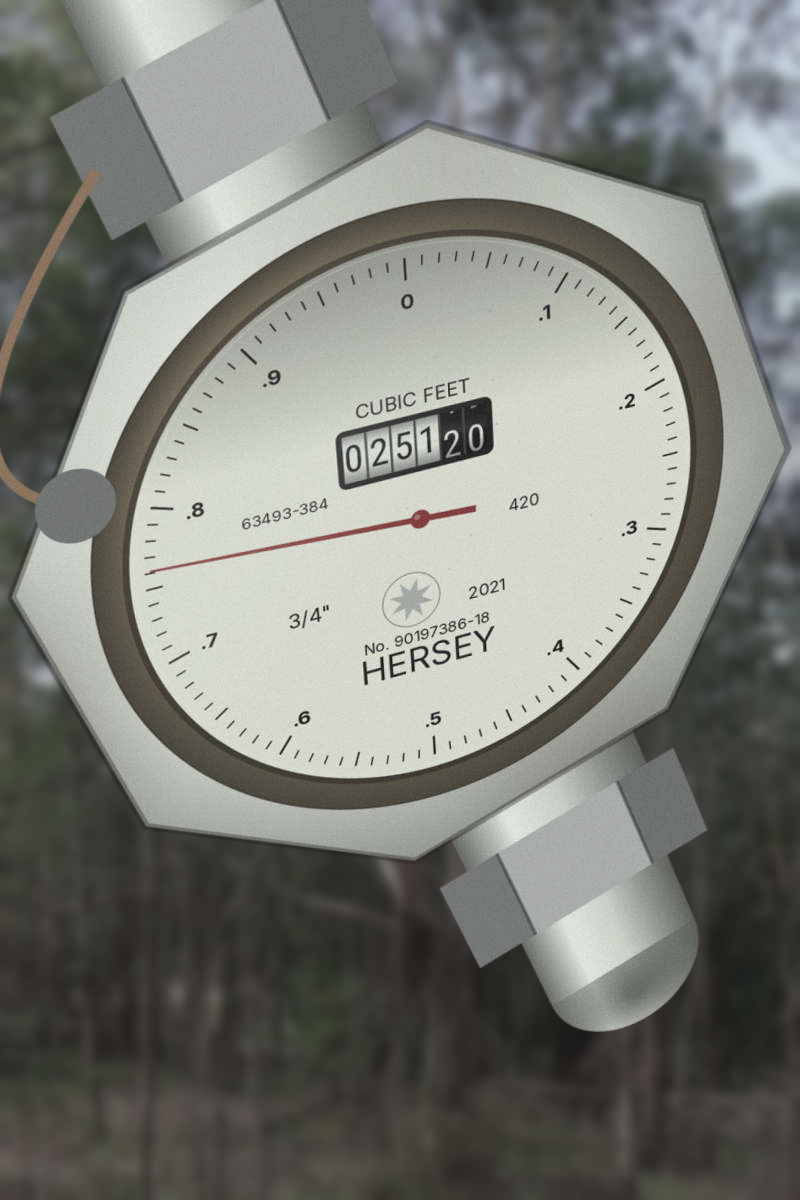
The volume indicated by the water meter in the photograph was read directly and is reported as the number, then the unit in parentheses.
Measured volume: 25119.76 (ft³)
